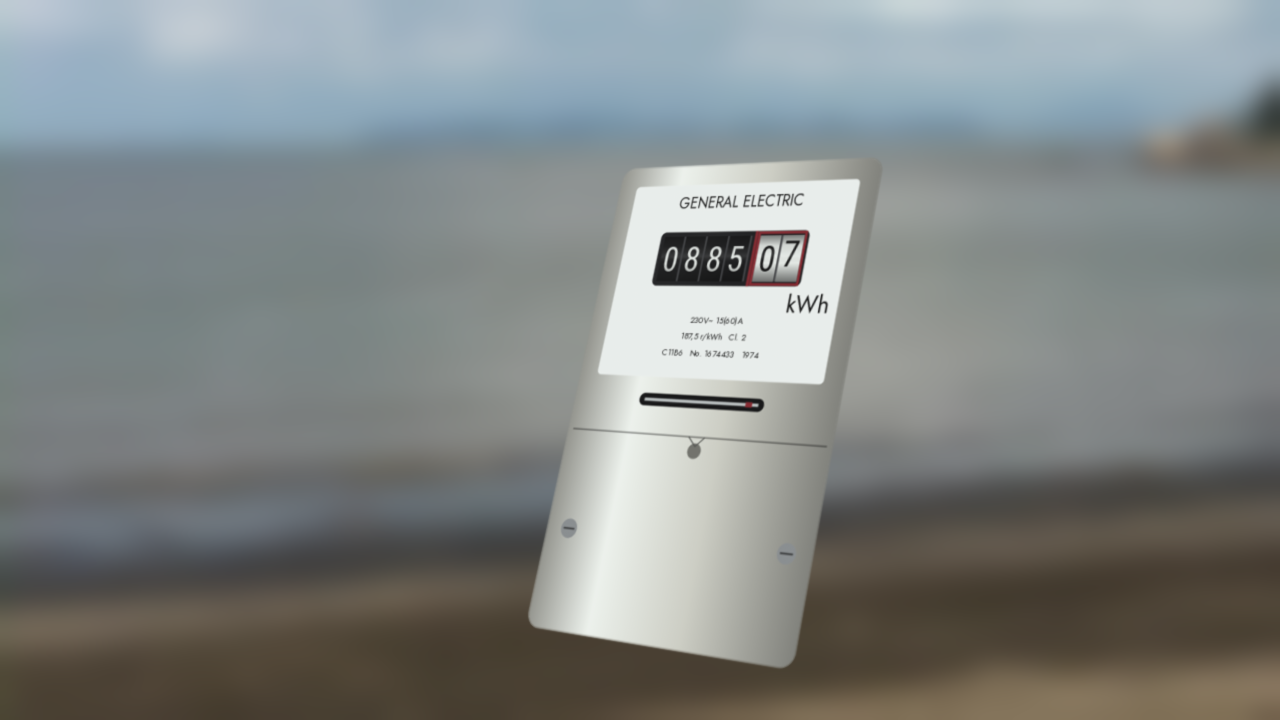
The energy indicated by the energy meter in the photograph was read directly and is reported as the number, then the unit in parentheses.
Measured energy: 885.07 (kWh)
